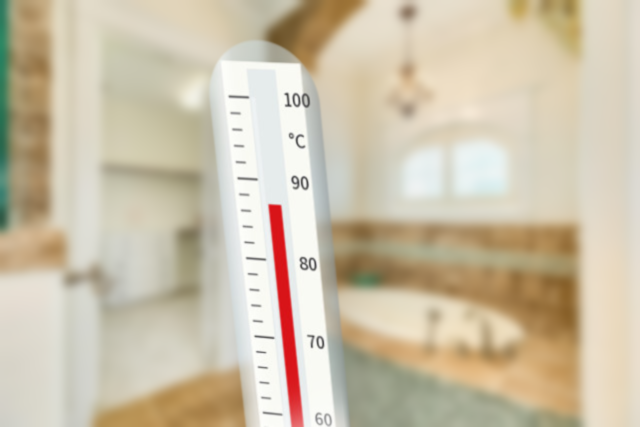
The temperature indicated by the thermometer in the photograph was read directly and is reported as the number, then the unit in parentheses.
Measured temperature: 87 (°C)
